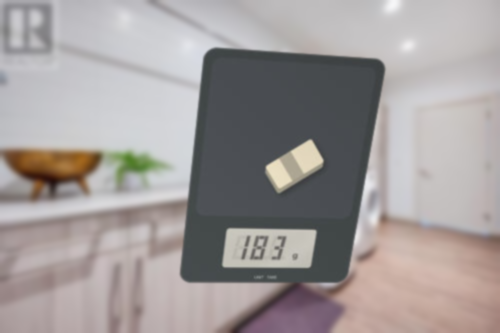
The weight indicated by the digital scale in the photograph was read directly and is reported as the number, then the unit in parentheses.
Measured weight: 183 (g)
